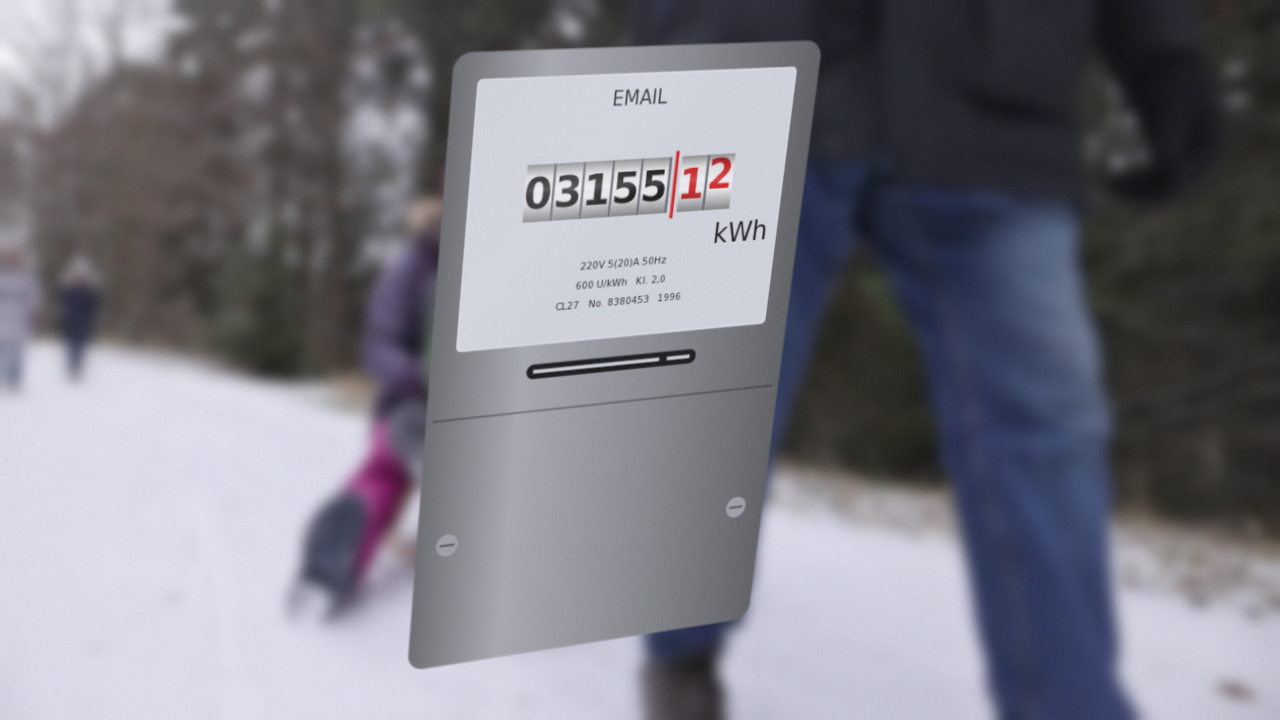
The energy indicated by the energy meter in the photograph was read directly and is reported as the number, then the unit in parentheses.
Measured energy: 3155.12 (kWh)
